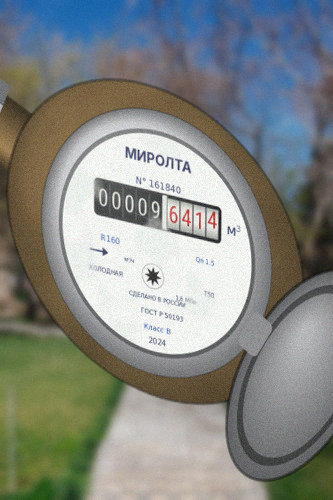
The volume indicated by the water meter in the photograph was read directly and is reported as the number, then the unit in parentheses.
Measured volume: 9.6414 (m³)
